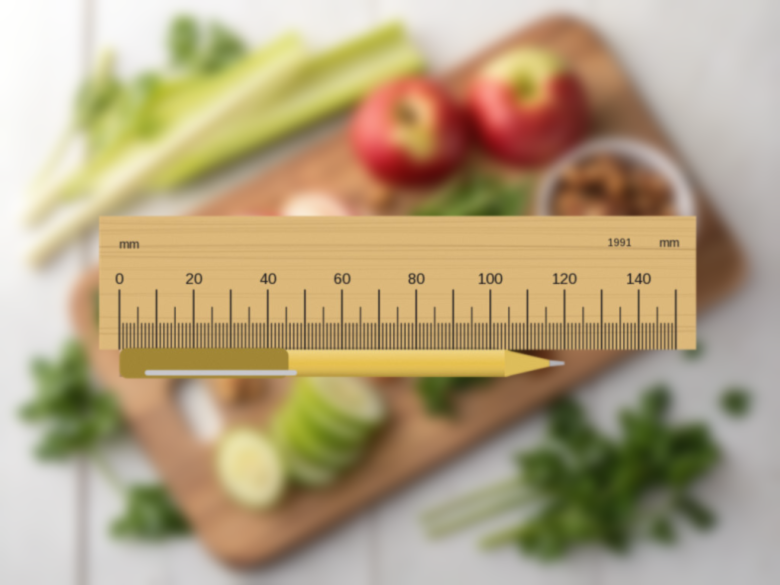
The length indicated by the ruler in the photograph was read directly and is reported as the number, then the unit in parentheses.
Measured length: 120 (mm)
